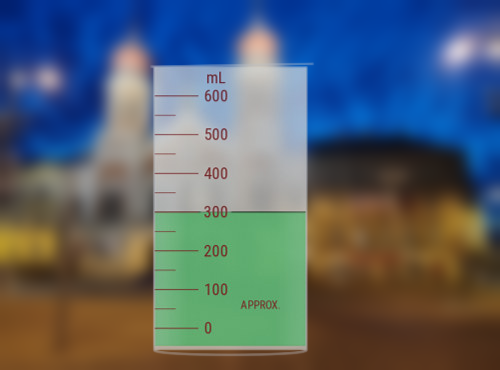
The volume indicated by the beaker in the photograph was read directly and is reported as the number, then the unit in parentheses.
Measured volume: 300 (mL)
